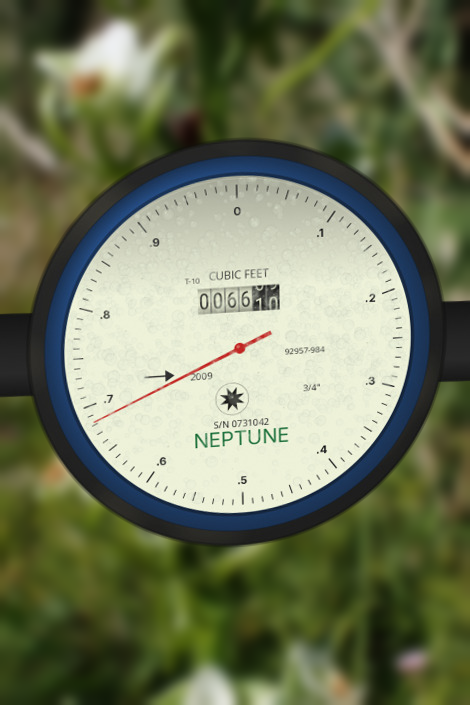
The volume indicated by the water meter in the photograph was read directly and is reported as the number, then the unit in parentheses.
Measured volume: 6609.68 (ft³)
